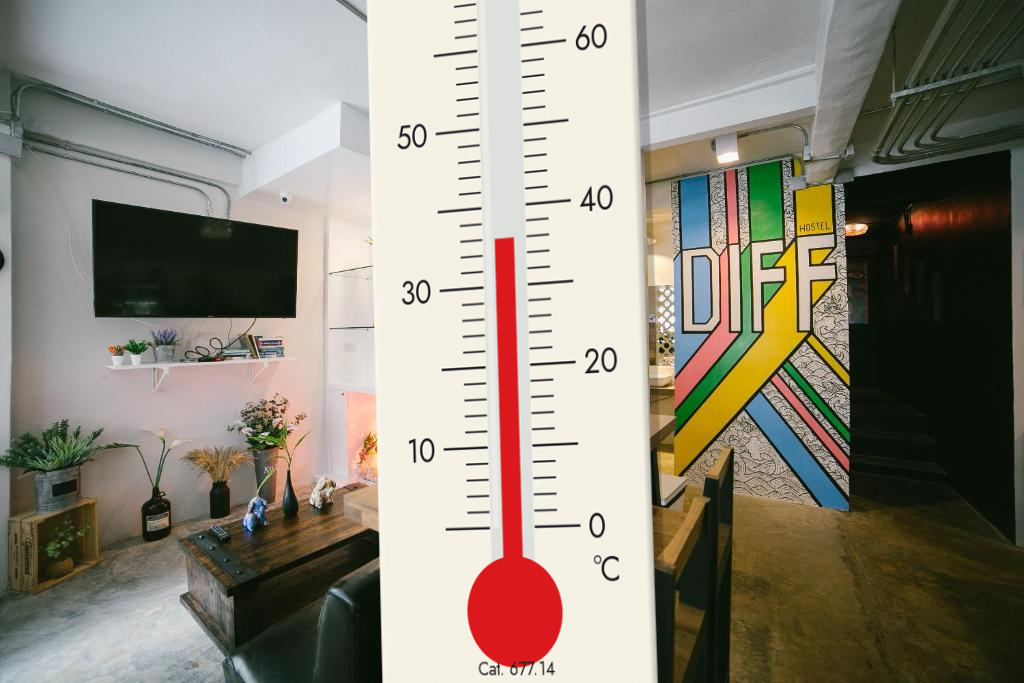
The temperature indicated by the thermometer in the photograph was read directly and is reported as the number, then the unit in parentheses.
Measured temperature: 36 (°C)
